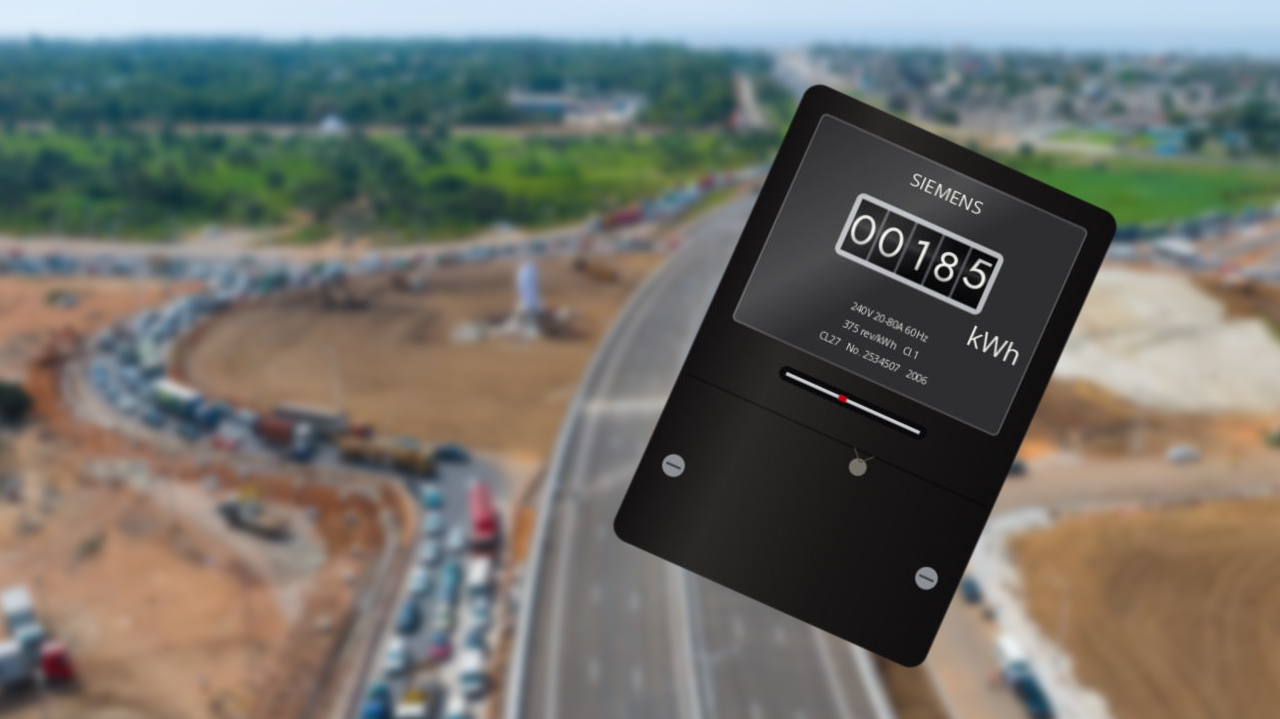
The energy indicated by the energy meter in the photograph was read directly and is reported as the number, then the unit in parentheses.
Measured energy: 185 (kWh)
